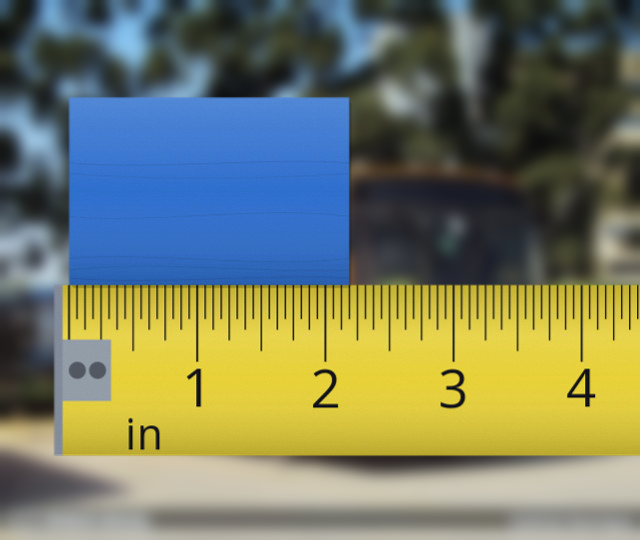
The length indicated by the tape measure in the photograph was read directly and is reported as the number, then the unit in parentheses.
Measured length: 2.1875 (in)
